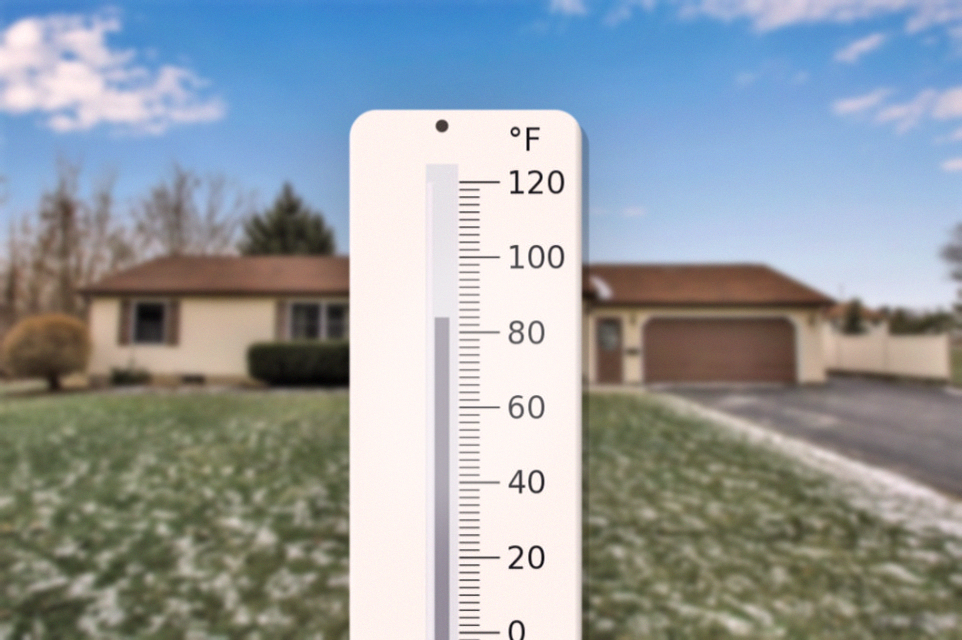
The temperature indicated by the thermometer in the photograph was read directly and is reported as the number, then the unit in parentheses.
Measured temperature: 84 (°F)
